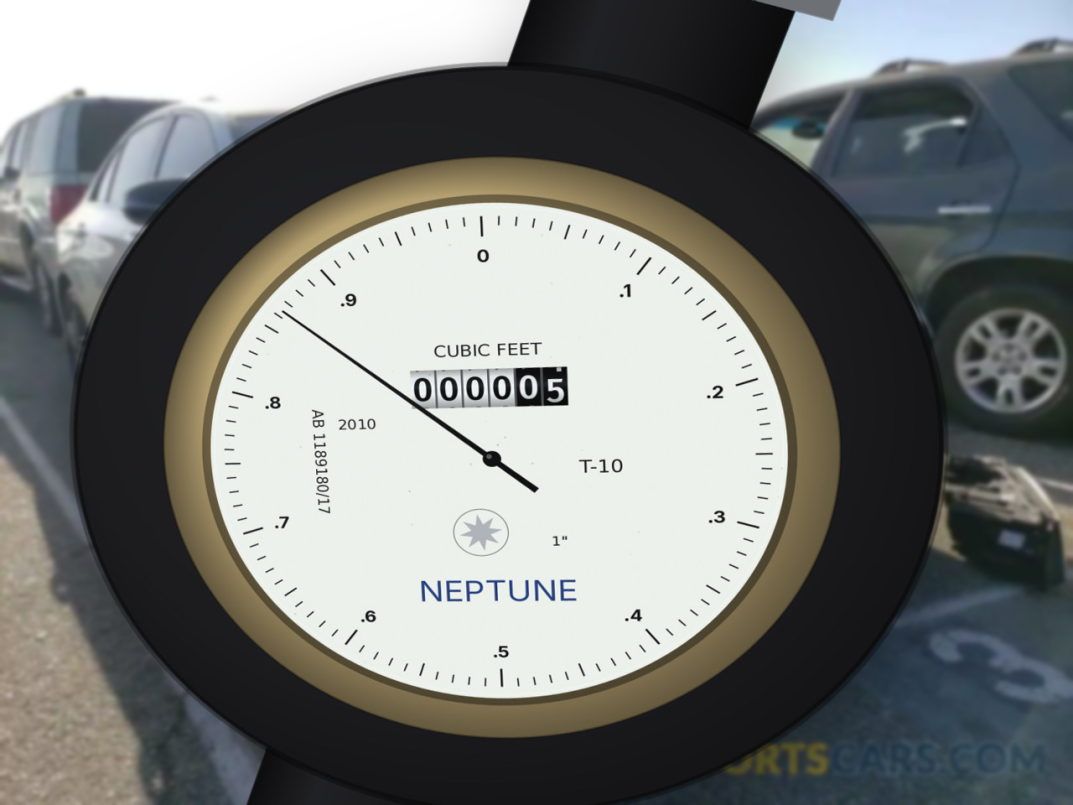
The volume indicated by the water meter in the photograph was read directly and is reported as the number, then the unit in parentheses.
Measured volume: 4.86 (ft³)
